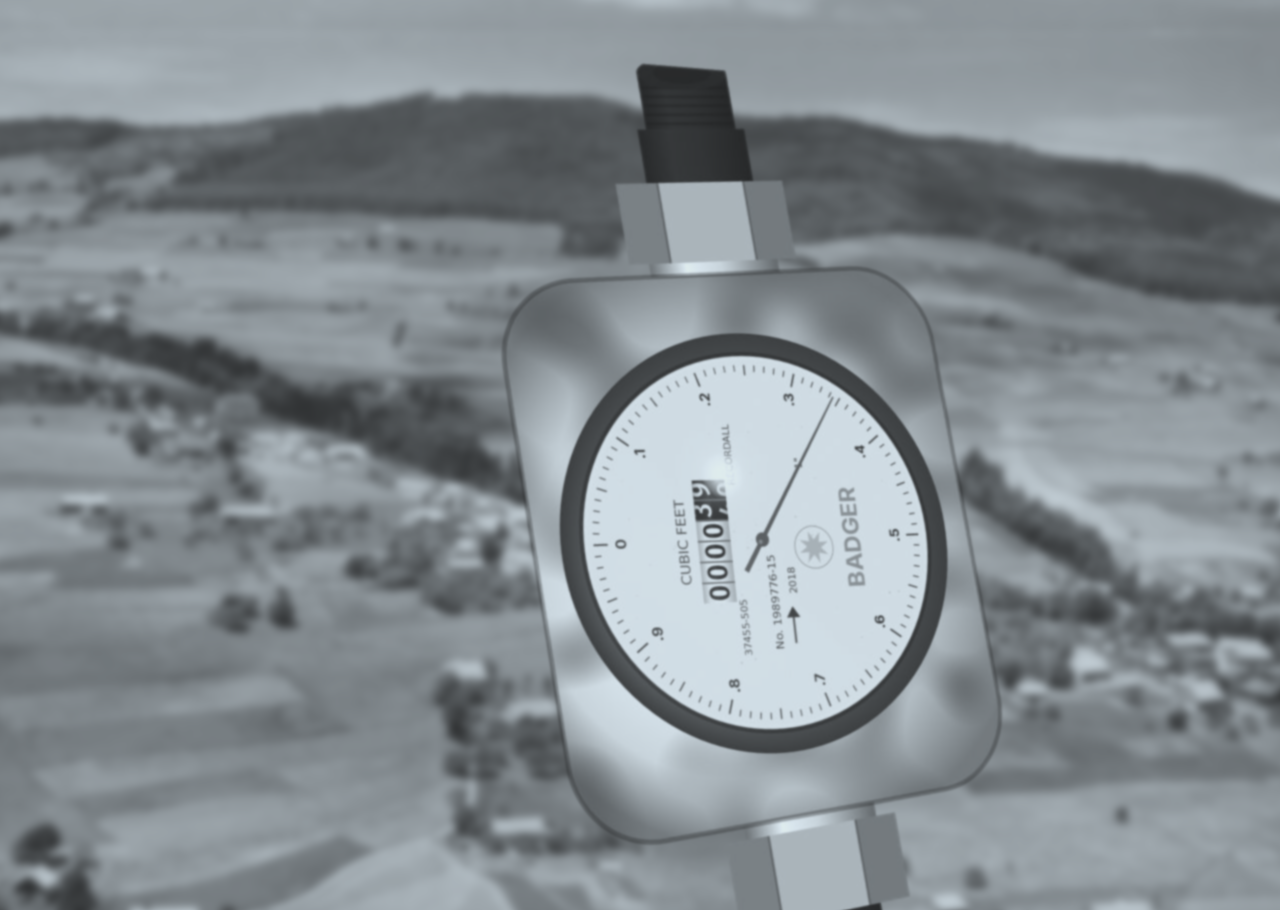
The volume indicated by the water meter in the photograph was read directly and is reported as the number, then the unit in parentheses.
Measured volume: 39.34 (ft³)
